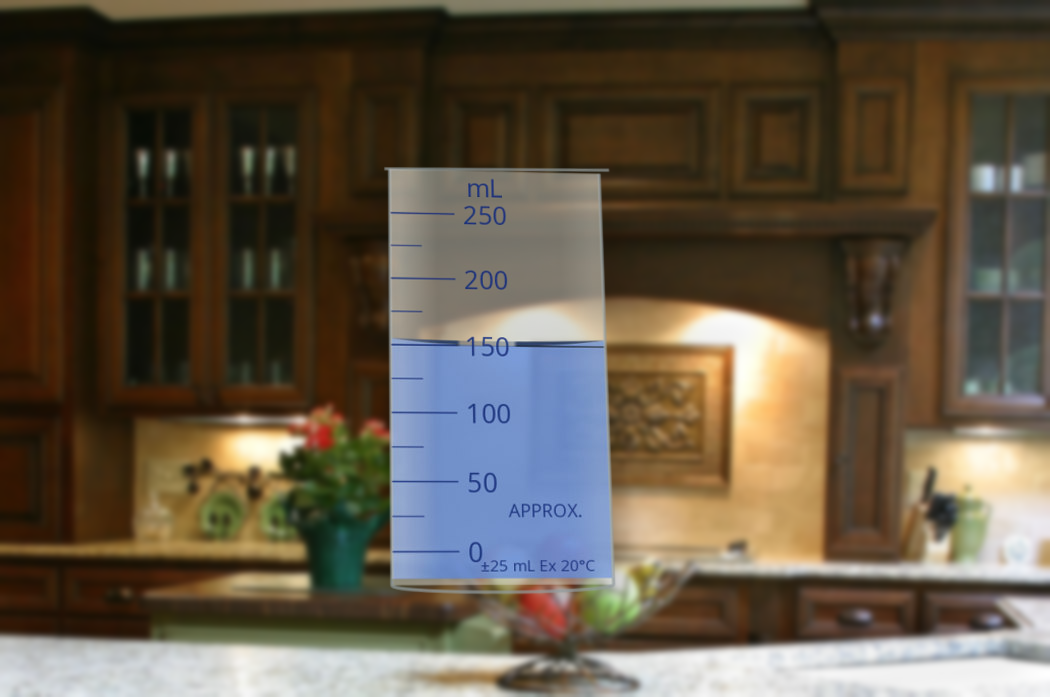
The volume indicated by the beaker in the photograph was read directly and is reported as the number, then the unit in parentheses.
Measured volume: 150 (mL)
